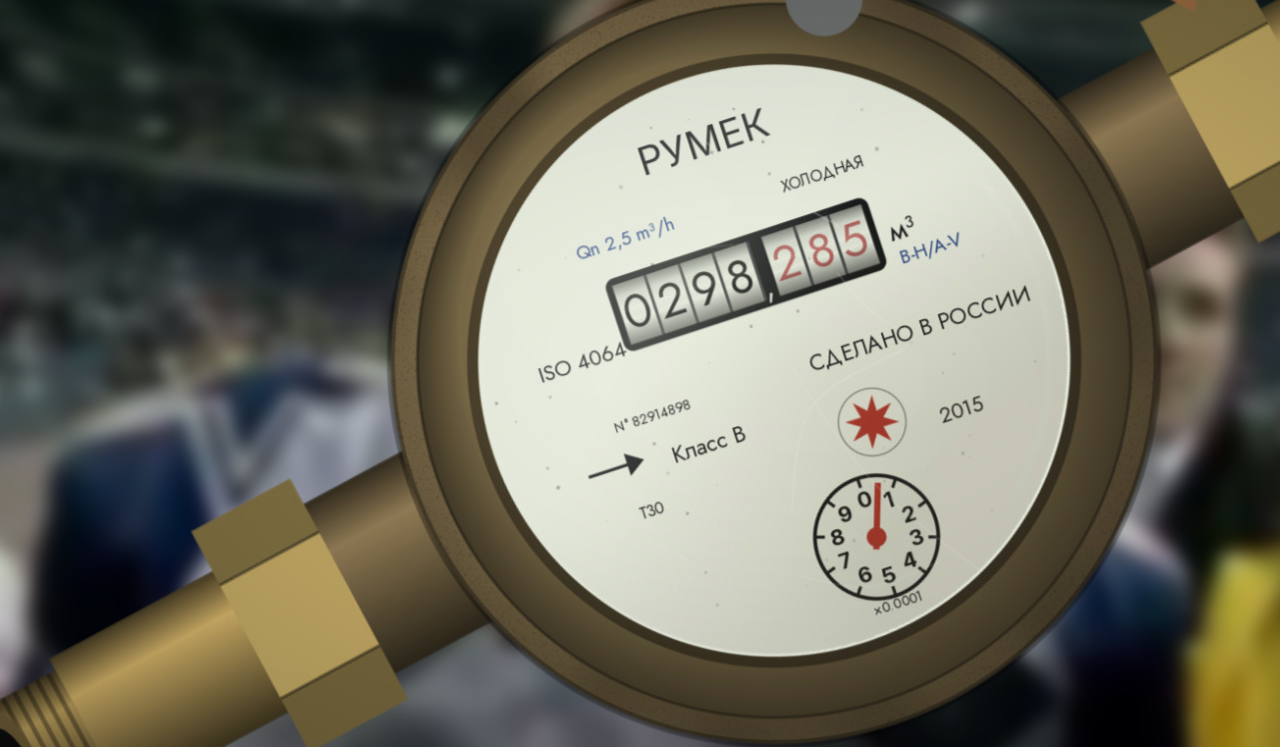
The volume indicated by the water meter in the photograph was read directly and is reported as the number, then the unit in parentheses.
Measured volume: 298.2850 (m³)
